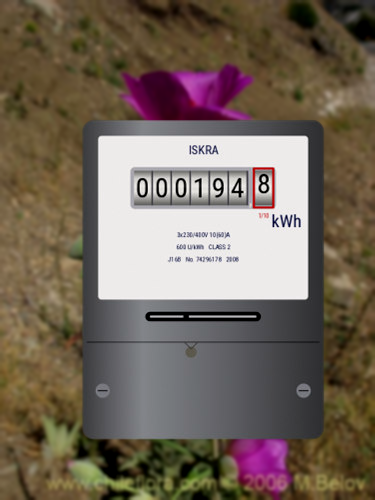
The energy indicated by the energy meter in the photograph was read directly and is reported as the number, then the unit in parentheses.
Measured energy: 194.8 (kWh)
